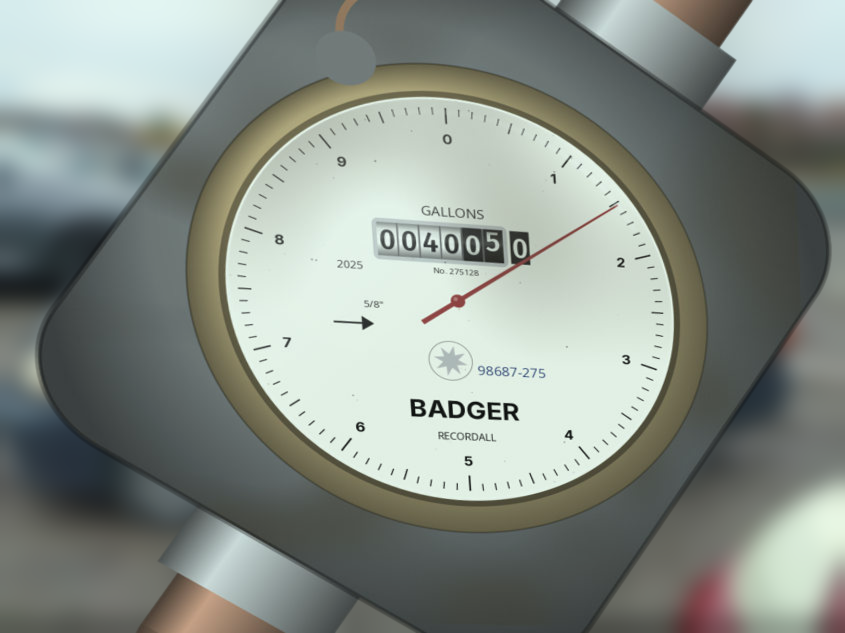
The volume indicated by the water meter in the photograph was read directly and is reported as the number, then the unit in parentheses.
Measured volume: 40051.5 (gal)
